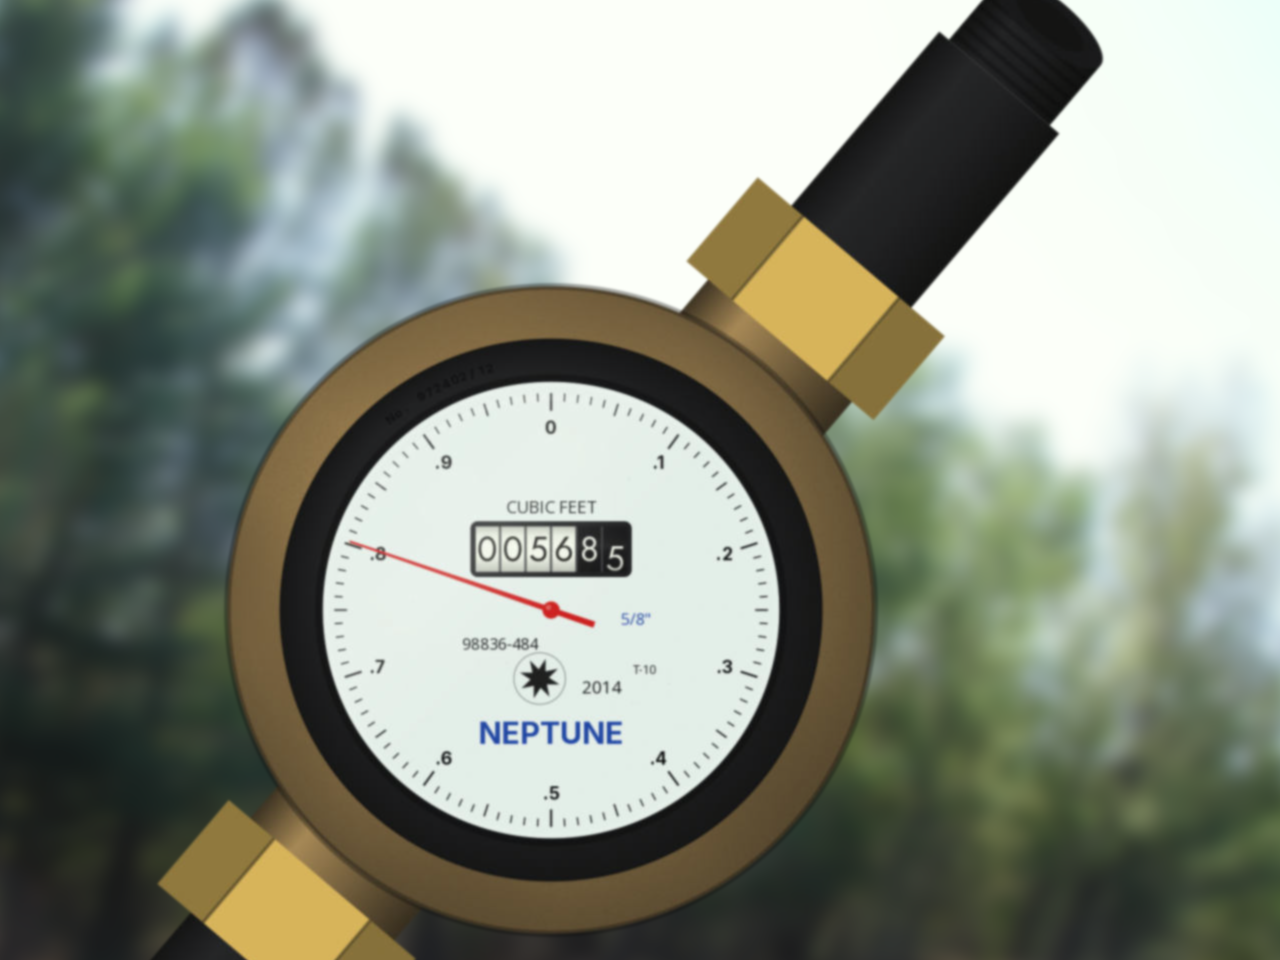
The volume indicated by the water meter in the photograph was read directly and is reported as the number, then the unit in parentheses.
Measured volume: 5684.80 (ft³)
